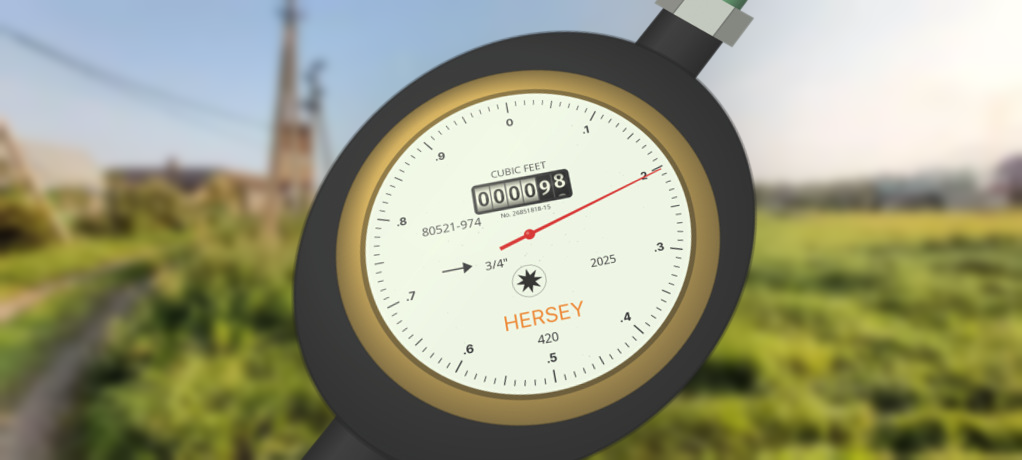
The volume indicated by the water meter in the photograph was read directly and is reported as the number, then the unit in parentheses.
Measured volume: 98.20 (ft³)
